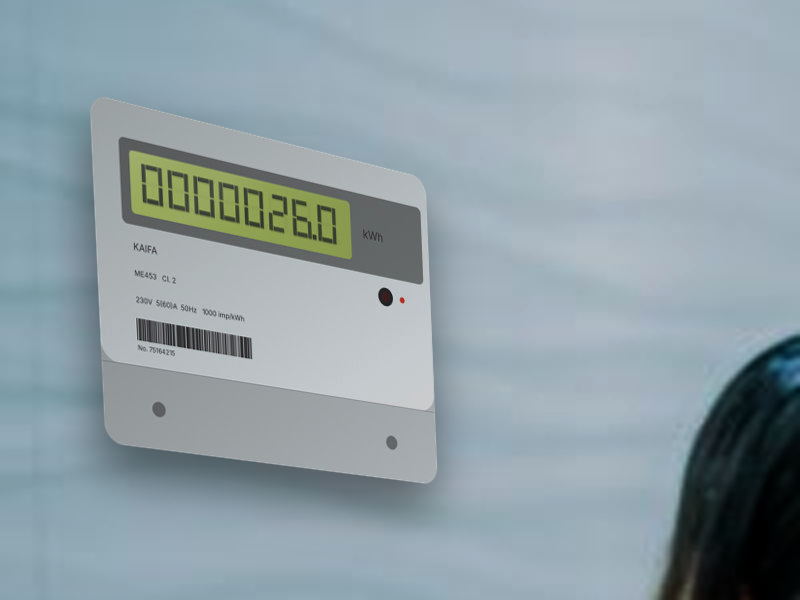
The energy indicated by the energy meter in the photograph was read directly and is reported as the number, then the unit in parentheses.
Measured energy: 26.0 (kWh)
